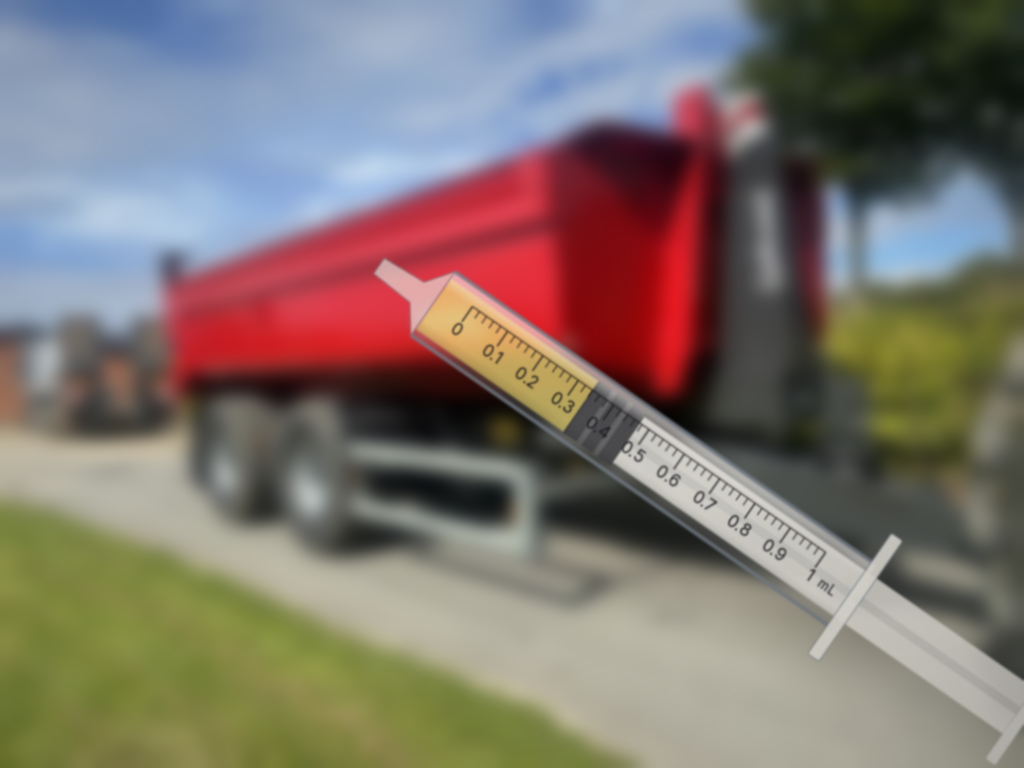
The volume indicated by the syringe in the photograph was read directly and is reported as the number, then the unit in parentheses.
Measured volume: 0.34 (mL)
